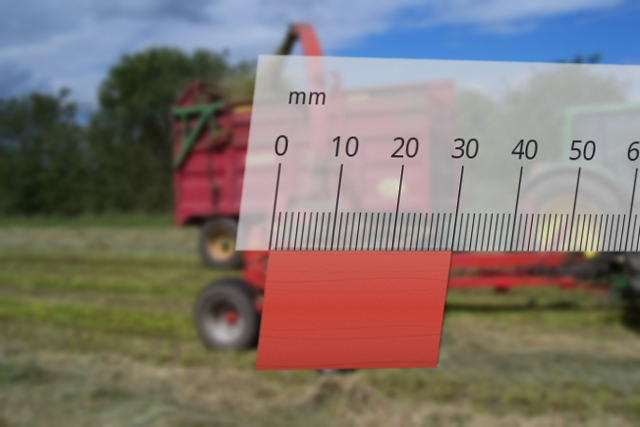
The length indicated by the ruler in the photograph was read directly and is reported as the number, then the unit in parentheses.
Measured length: 30 (mm)
